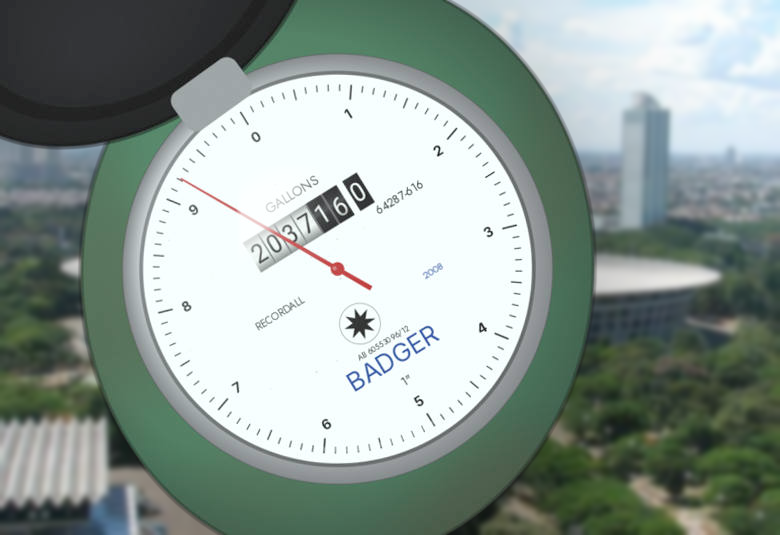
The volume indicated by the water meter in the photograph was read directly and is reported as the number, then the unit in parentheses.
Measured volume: 2037159.2 (gal)
